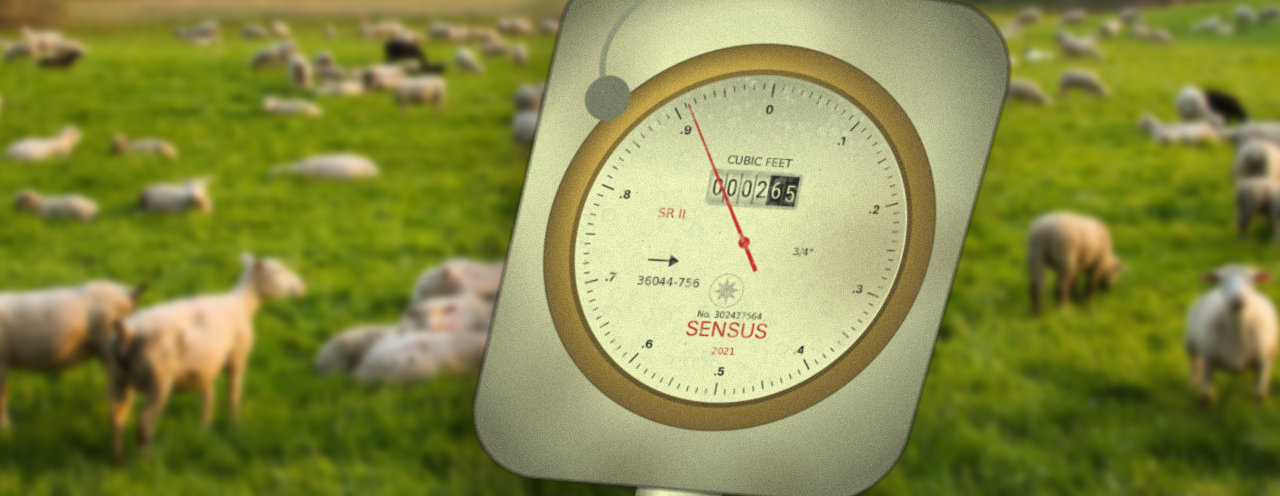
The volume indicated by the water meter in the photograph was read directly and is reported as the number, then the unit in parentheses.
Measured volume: 264.91 (ft³)
